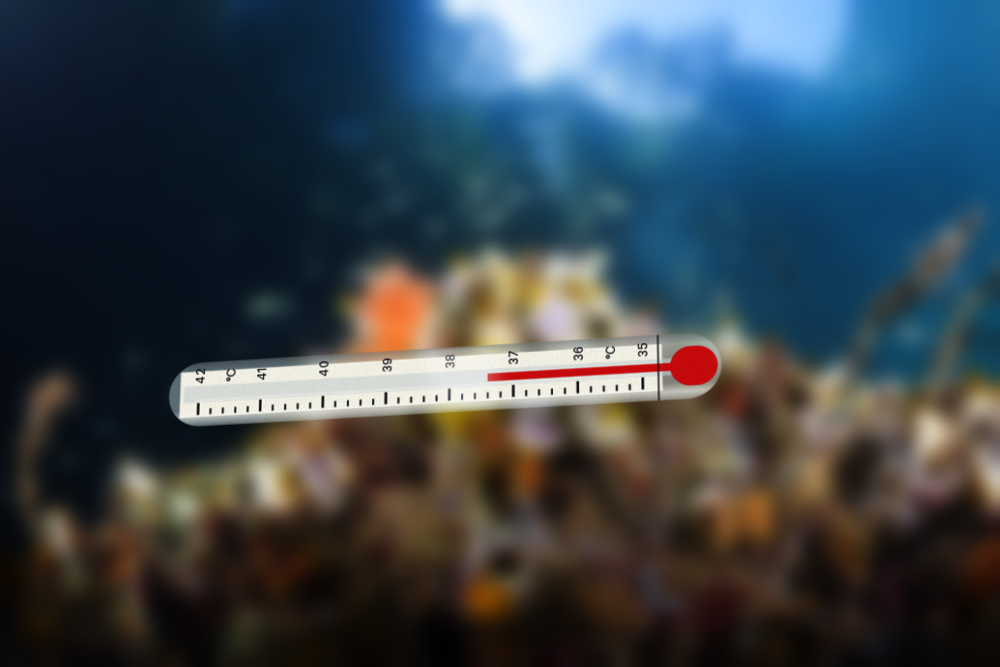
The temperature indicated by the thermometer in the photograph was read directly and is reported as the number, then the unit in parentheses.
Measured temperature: 37.4 (°C)
